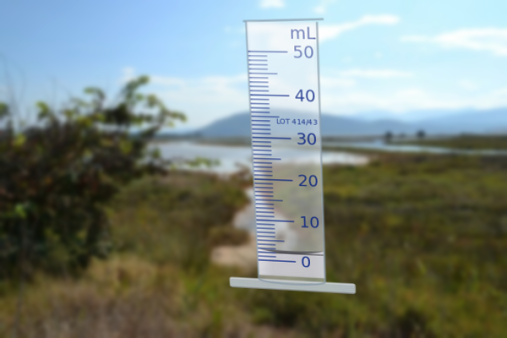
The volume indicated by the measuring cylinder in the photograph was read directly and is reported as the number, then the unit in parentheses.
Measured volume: 2 (mL)
